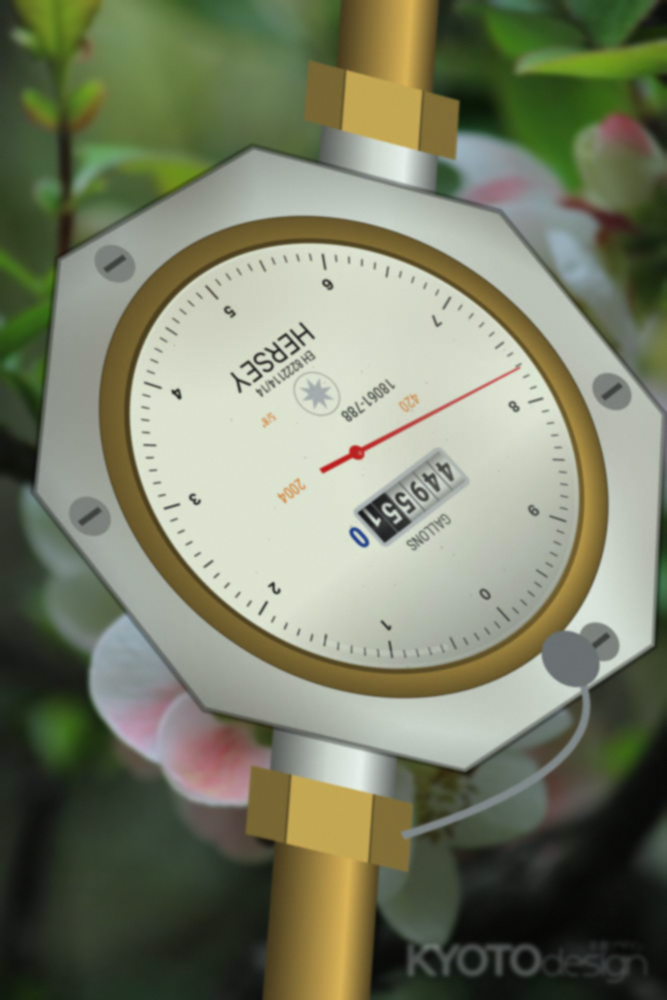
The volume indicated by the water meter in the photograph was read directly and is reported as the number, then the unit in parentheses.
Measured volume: 4495507.7 (gal)
